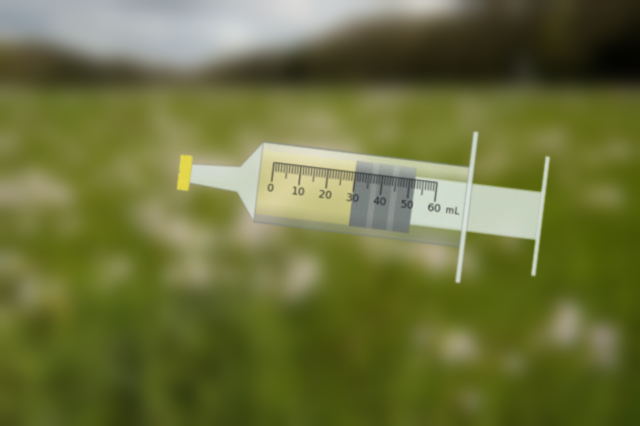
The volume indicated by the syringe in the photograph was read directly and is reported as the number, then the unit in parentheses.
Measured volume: 30 (mL)
